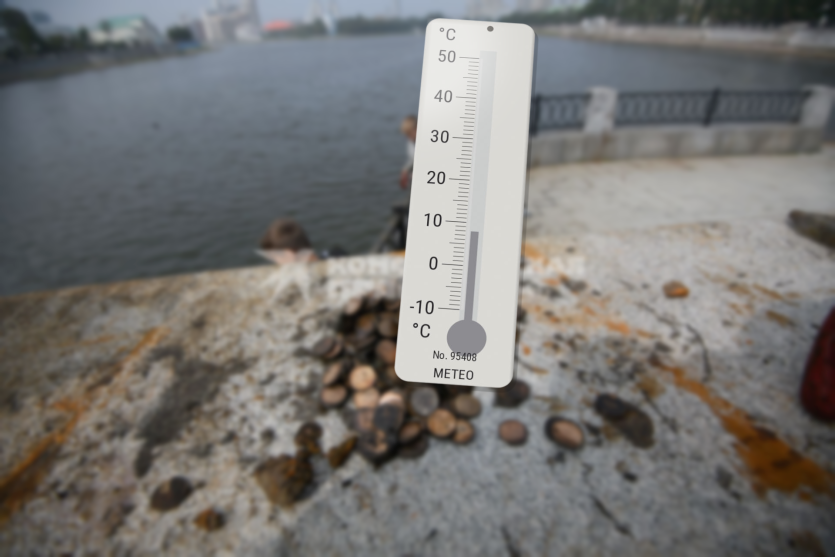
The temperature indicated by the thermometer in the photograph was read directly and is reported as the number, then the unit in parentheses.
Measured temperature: 8 (°C)
